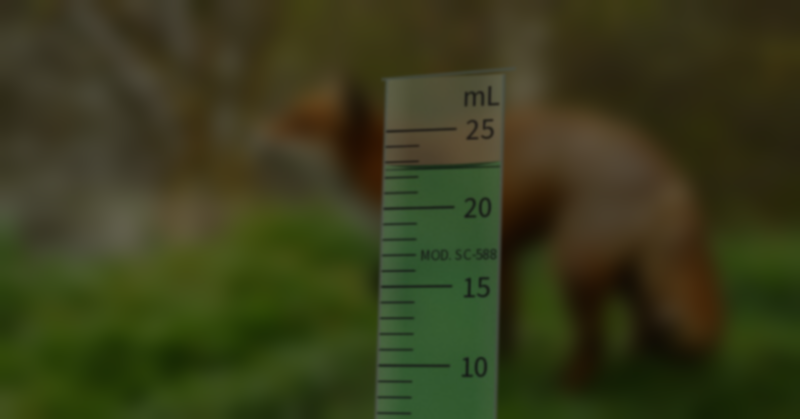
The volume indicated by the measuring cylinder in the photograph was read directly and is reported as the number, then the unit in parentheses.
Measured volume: 22.5 (mL)
